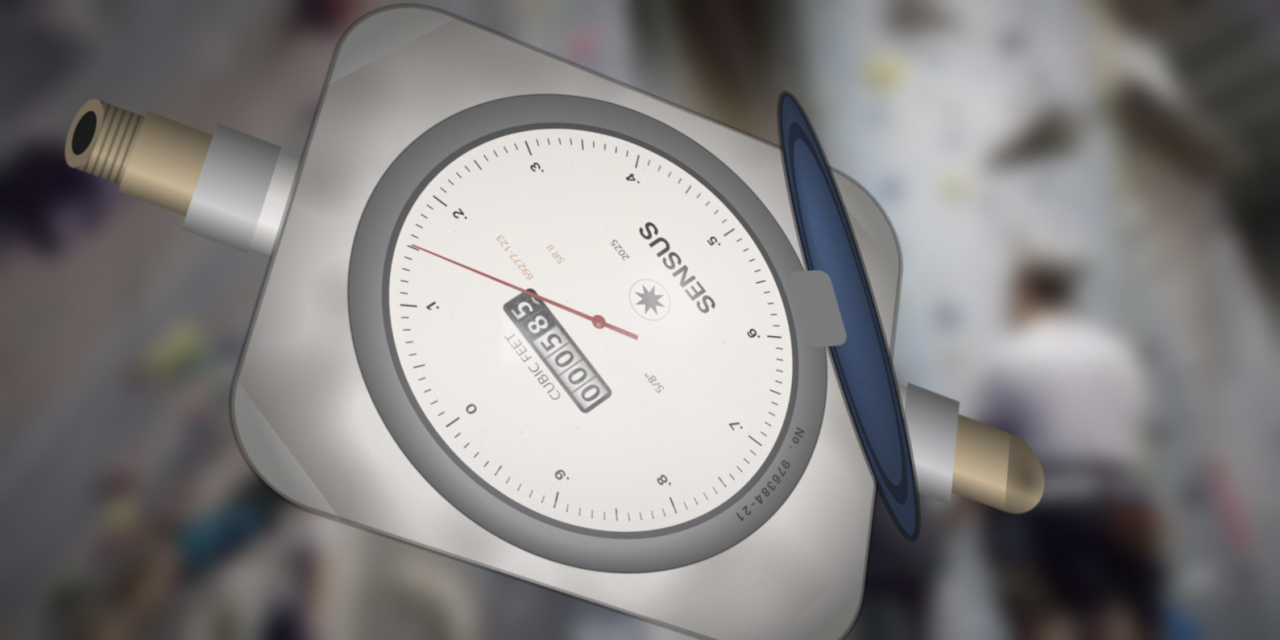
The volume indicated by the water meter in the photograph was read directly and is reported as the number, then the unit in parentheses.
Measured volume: 585.15 (ft³)
